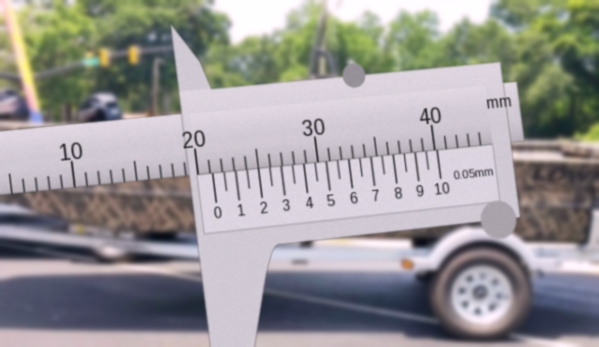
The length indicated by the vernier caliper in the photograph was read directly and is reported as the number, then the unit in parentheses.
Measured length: 21.2 (mm)
